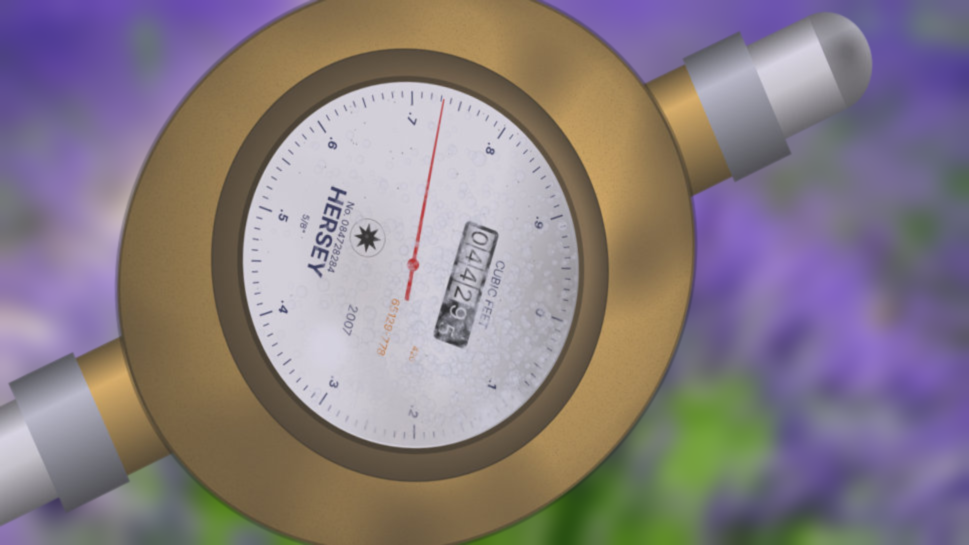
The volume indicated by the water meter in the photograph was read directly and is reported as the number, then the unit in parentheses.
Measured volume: 44294.73 (ft³)
